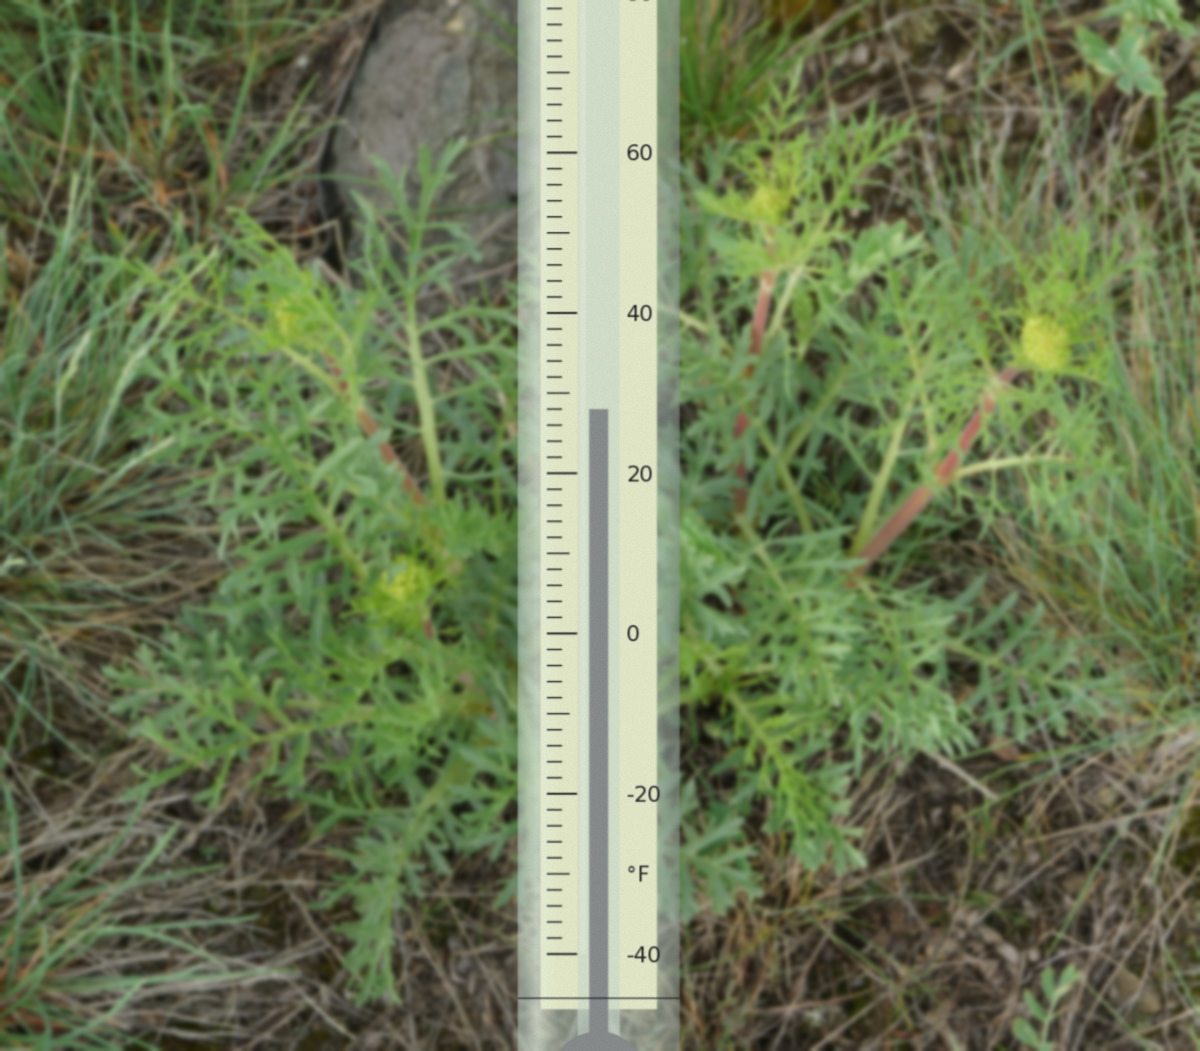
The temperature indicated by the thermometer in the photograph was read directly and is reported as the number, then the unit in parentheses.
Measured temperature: 28 (°F)
